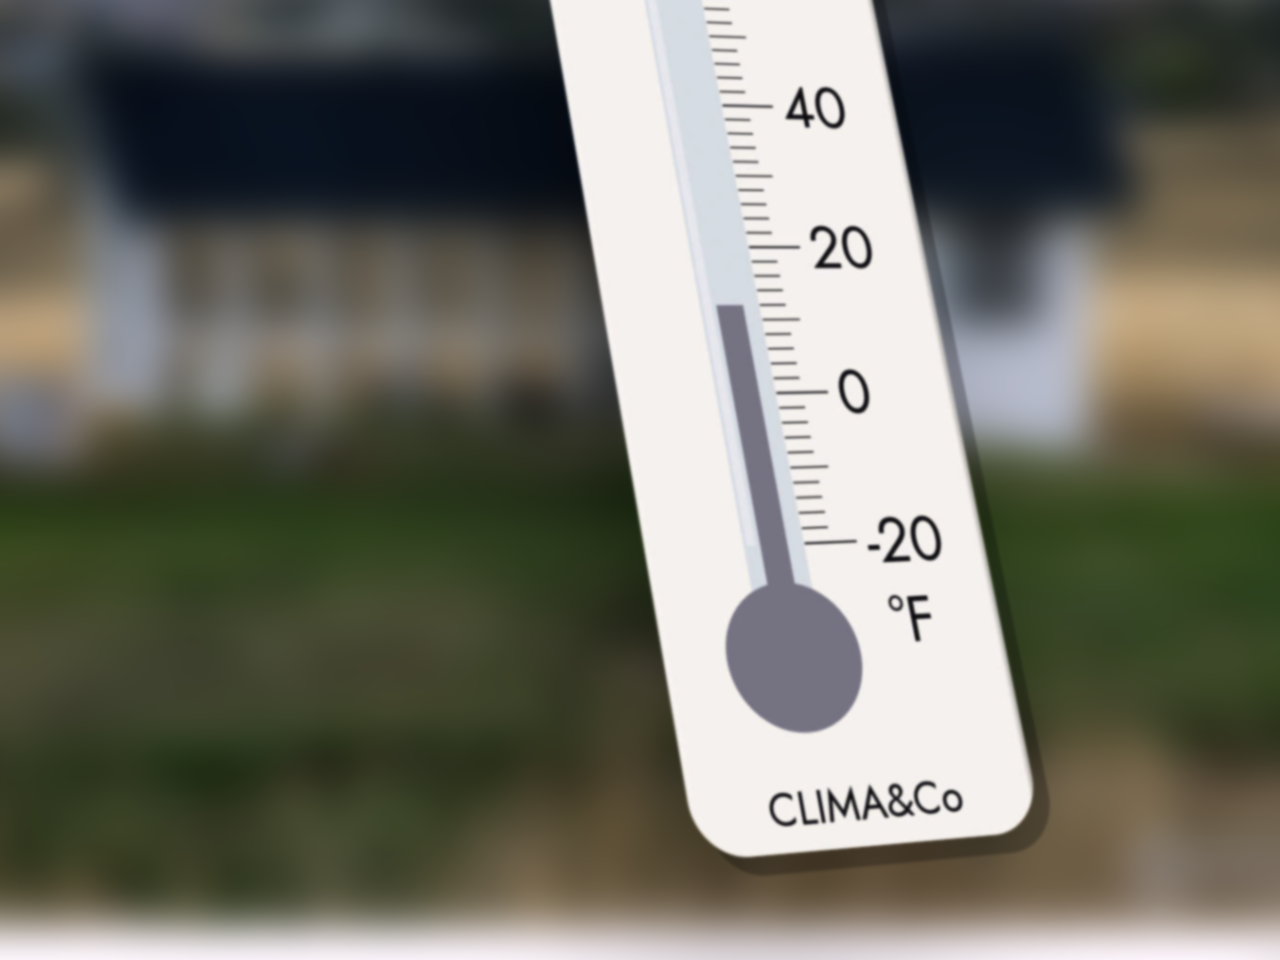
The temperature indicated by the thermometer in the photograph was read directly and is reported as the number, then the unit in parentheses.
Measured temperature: 12 (°F)
